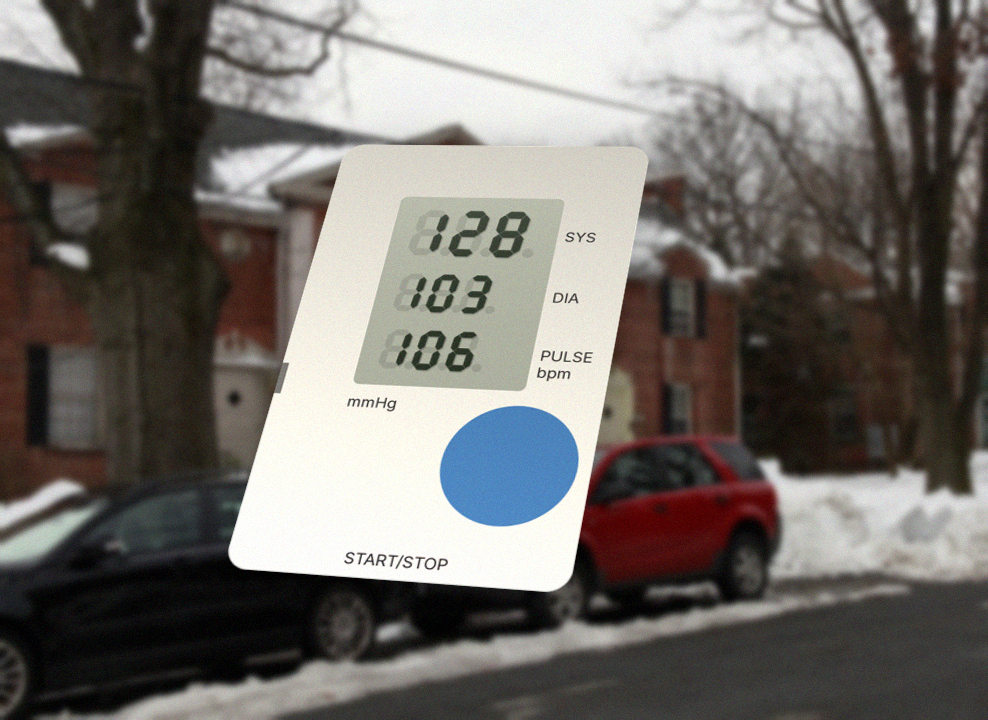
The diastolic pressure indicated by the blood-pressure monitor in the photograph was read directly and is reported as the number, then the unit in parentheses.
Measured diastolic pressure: 103 (mmHg)
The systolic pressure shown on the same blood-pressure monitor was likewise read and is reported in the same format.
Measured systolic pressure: 128 (mmHg)
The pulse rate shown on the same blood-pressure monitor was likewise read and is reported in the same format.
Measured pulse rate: 106 (bpm)
